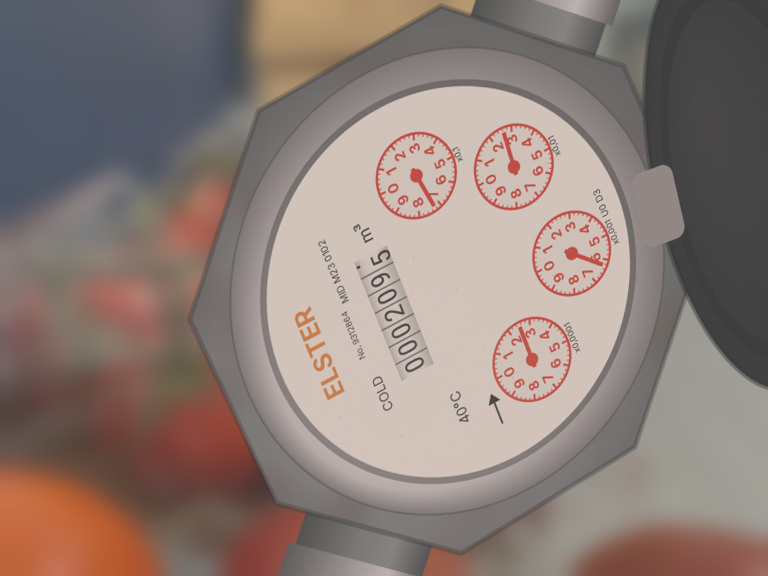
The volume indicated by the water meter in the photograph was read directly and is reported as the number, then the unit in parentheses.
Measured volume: 2094.7262 (m³)
